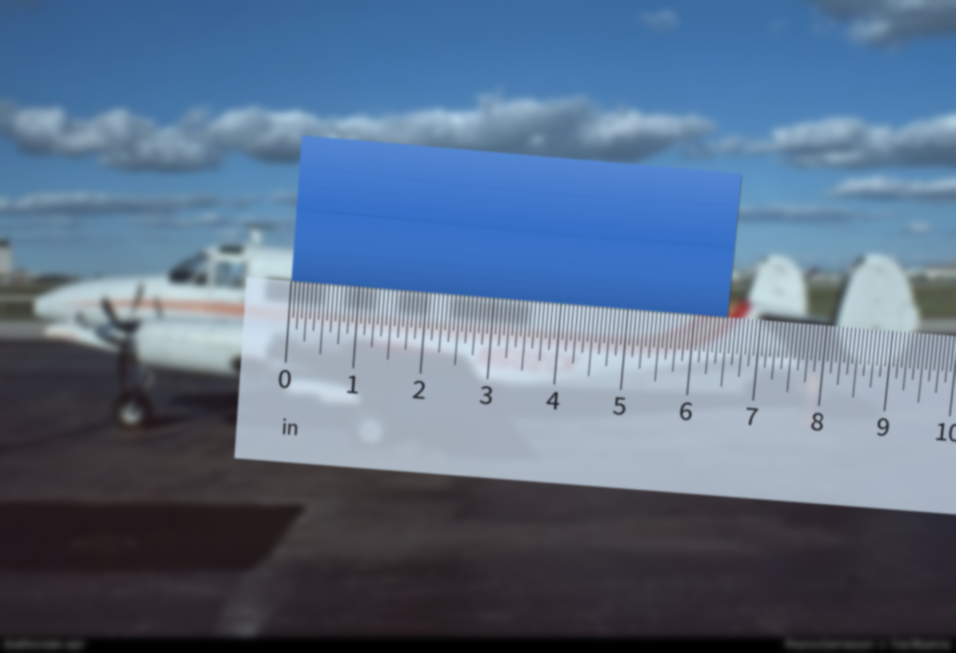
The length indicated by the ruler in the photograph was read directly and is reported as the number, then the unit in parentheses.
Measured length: 6.5 (in)
